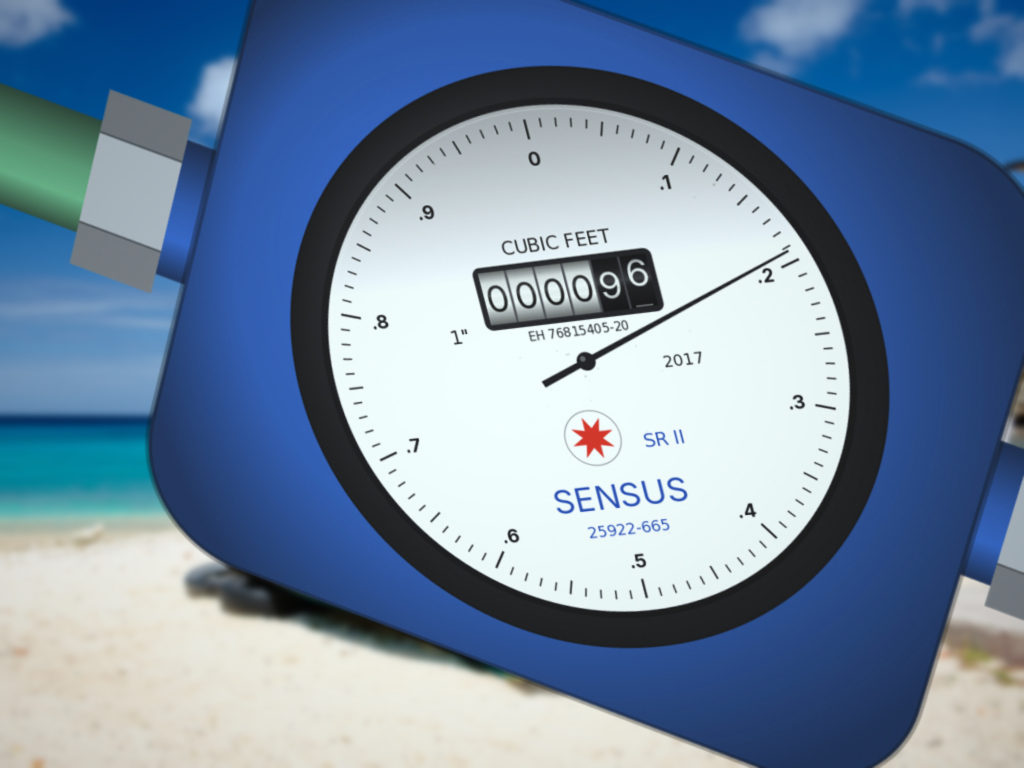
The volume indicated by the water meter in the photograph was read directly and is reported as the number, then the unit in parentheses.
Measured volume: 96.19 (ft³)
